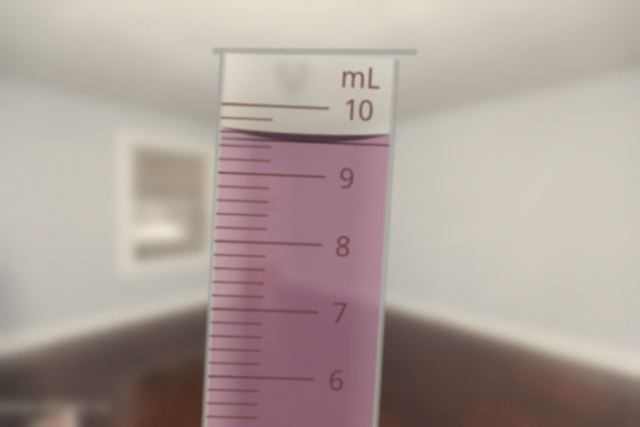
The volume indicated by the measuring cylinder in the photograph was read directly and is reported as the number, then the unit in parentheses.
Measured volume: 9.5 (mL)
